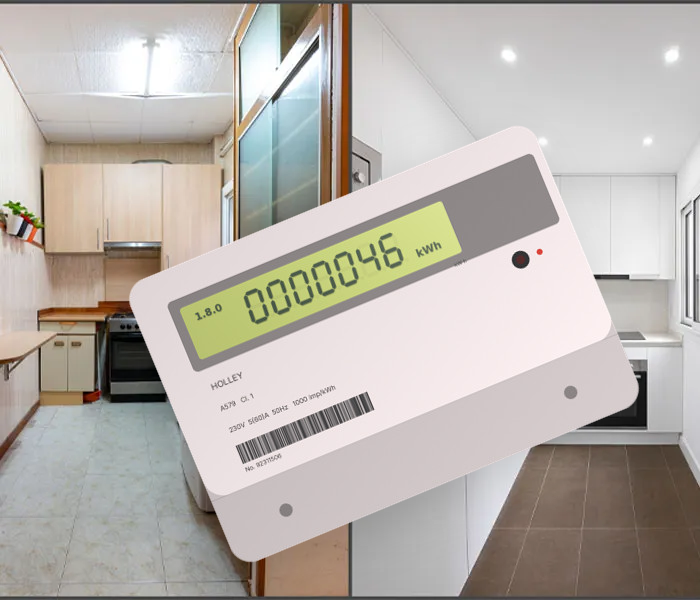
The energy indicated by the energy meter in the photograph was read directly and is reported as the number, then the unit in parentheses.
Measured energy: 46 (kWh)
